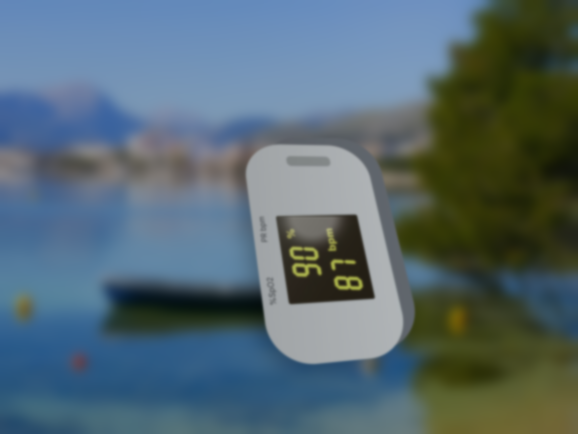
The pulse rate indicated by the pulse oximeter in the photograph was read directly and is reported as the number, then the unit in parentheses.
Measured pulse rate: 87 (bpm)
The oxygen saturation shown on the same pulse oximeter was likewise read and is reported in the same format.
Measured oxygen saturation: 90 (%)
